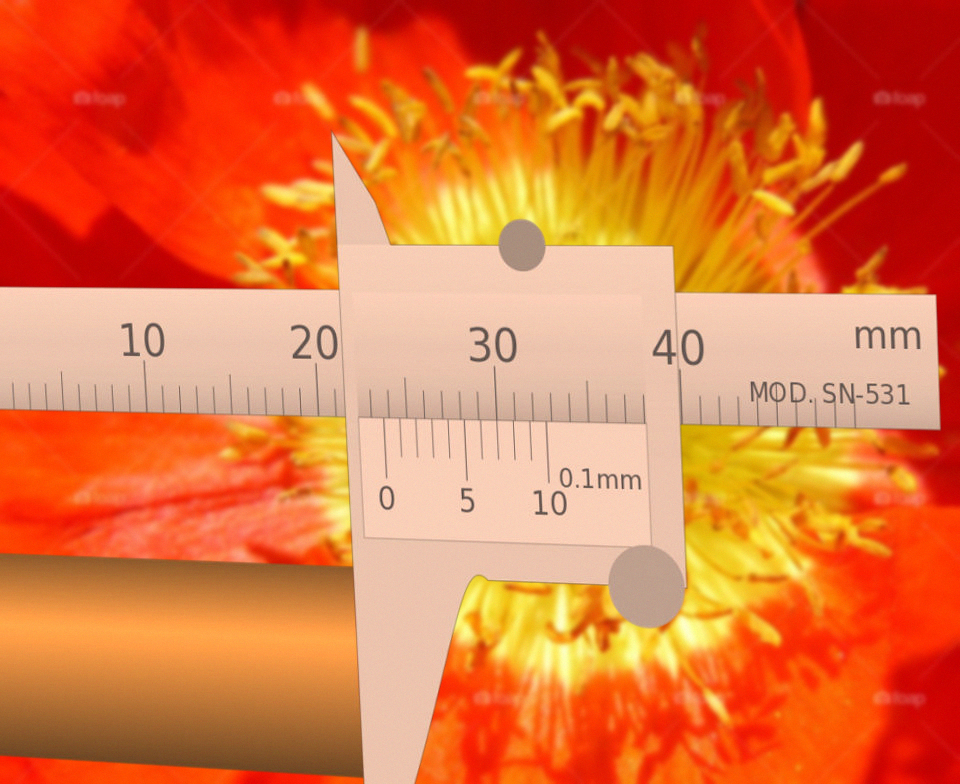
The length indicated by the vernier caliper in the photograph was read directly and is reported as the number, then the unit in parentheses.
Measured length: 23.7 (mm)
